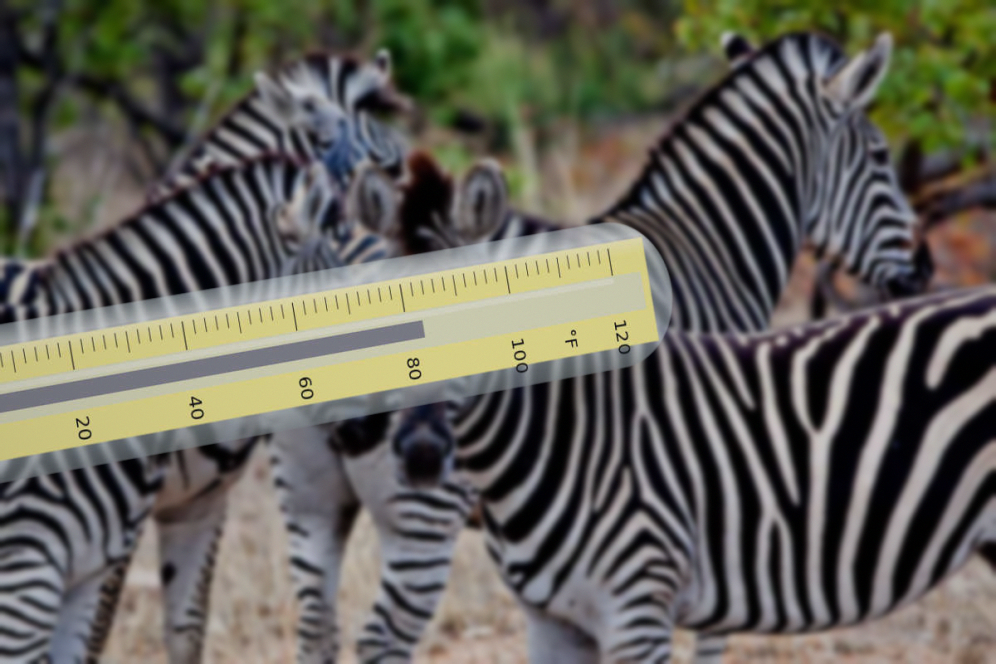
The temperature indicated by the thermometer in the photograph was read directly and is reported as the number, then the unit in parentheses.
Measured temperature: 83 (°F)
